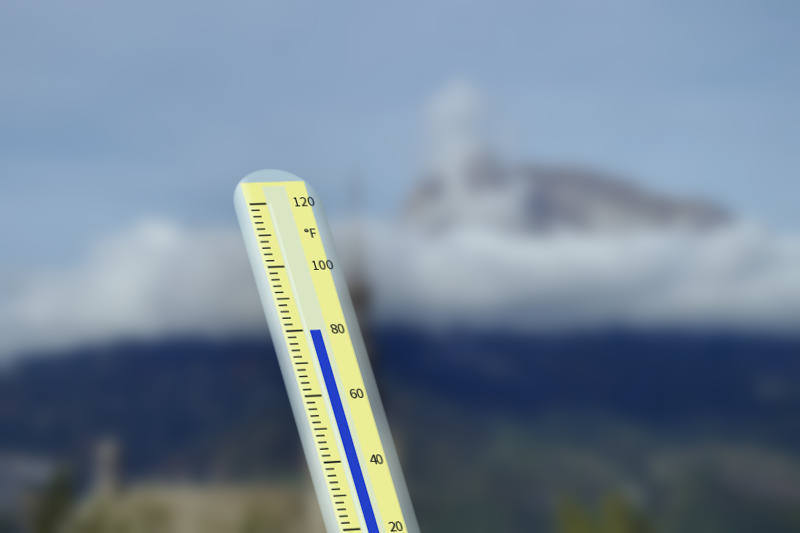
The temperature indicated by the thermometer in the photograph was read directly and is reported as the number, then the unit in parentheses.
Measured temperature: 80 (°F)
